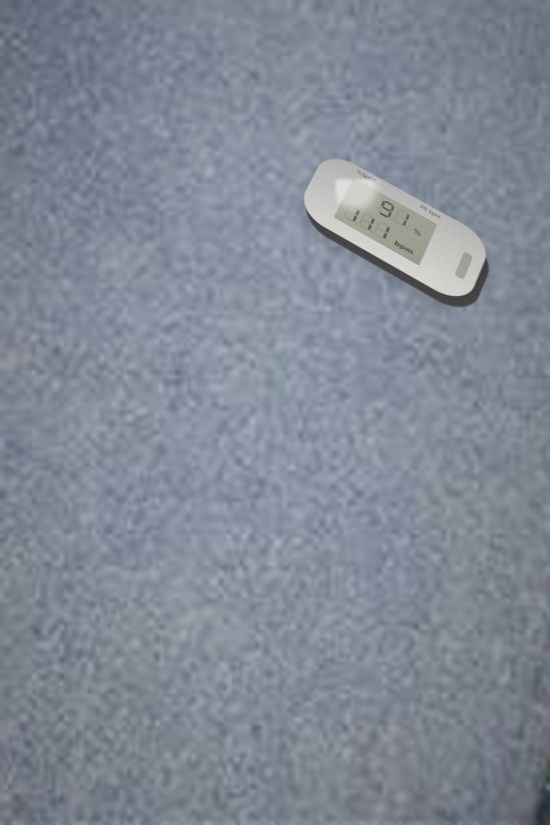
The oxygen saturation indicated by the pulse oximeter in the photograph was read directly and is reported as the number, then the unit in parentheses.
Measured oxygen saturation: 91 (%)
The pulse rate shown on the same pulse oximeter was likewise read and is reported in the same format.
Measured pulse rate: 111 (bpm)
